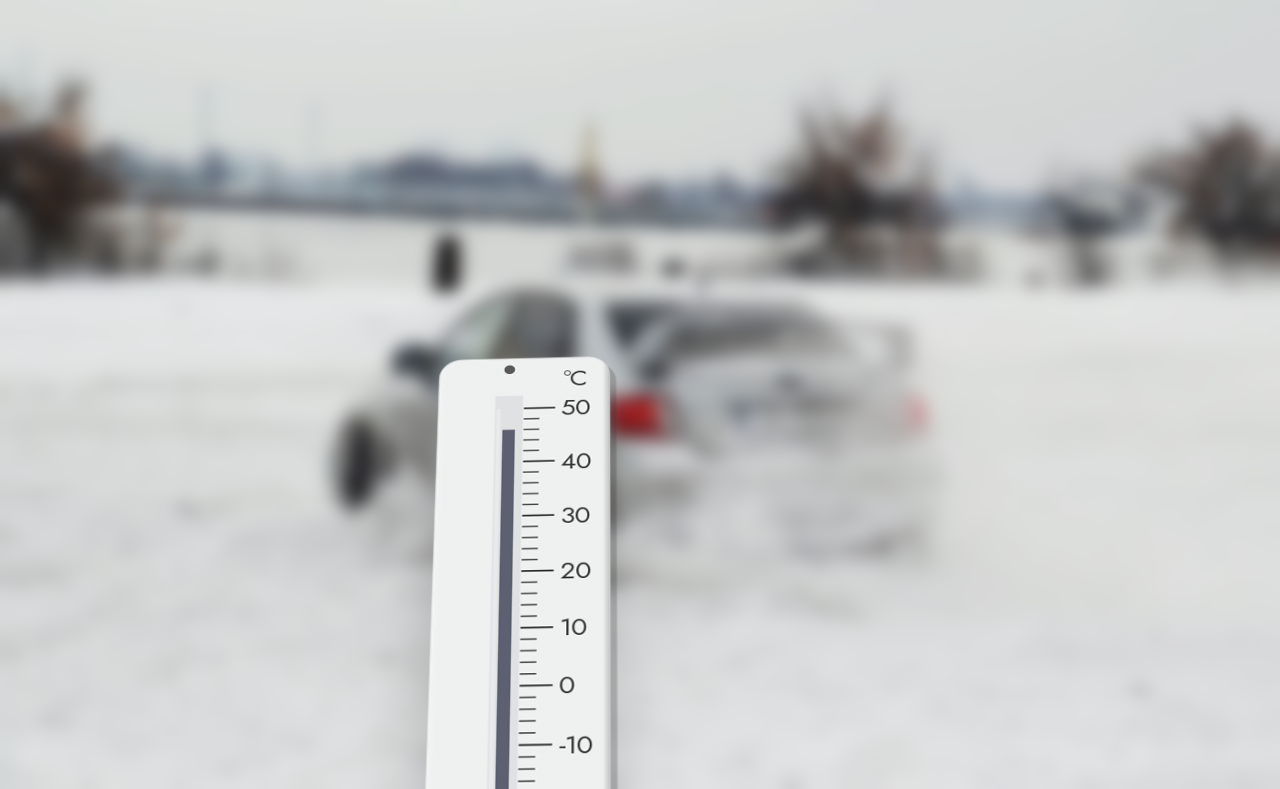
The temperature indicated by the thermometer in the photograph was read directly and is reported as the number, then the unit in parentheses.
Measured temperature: 46 (°C)
